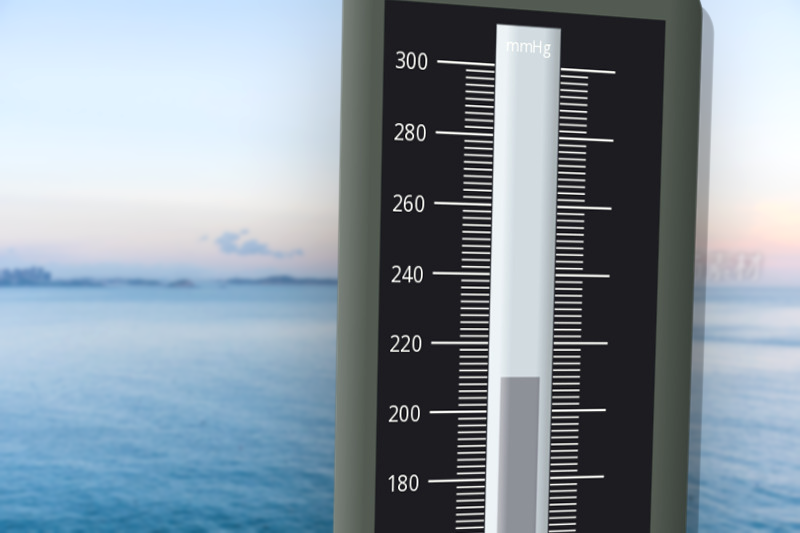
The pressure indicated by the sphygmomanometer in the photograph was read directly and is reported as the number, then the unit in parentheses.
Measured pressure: 210 (mmHg)
